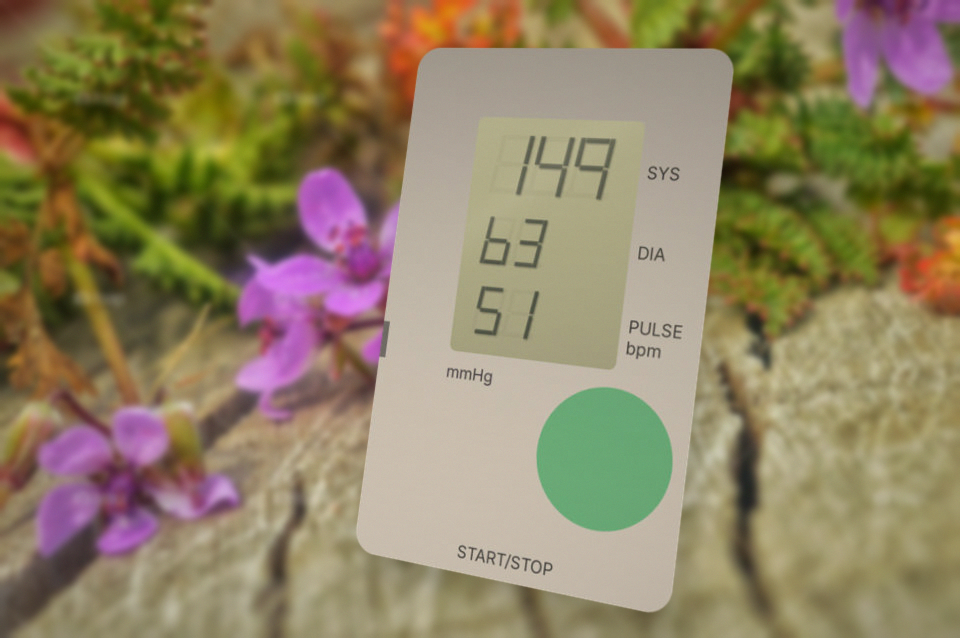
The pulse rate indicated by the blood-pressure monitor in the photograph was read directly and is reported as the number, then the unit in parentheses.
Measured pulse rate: 51 (bpm)
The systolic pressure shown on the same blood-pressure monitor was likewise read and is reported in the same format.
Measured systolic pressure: 149 (mmHg)
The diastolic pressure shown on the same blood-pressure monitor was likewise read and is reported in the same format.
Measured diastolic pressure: 63 (mmHg)
